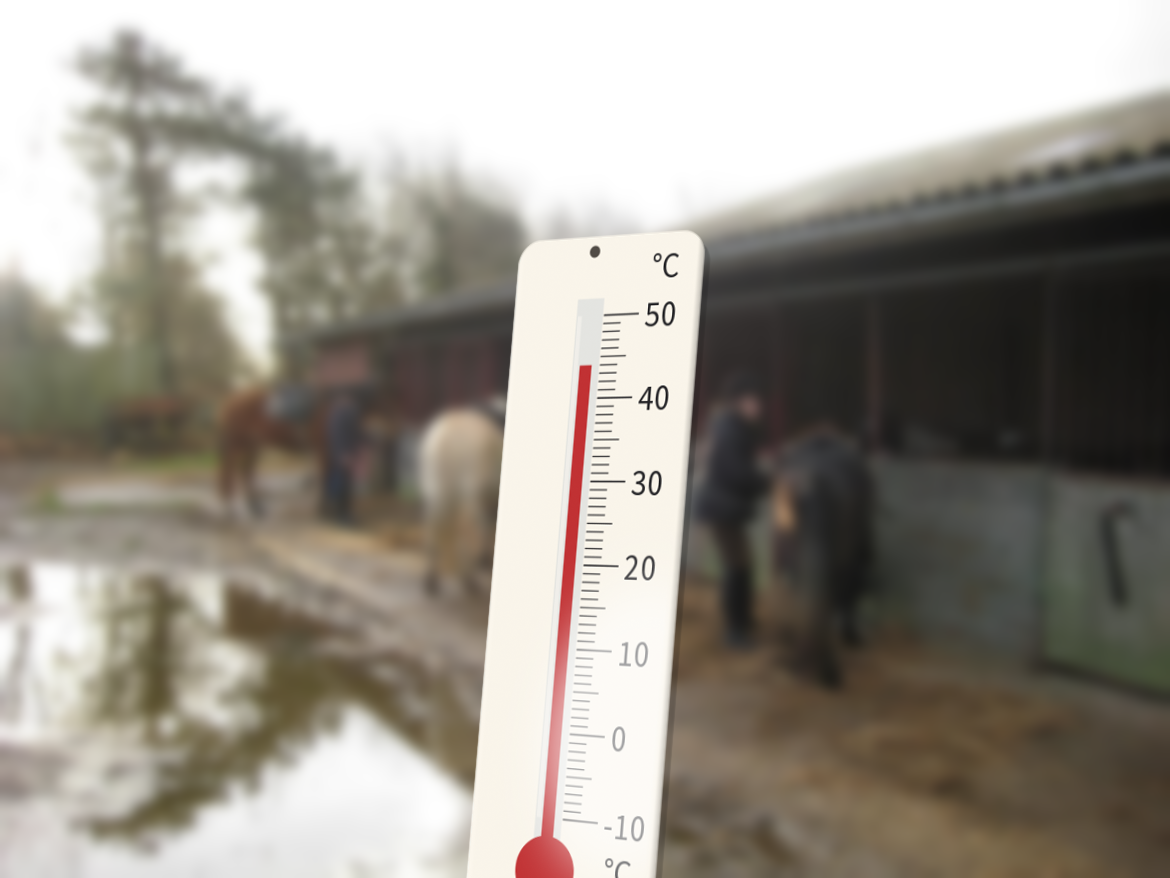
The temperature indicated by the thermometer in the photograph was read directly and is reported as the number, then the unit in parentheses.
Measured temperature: 44 (°C)
